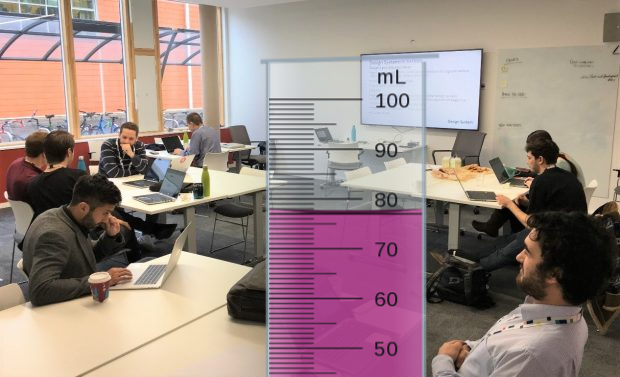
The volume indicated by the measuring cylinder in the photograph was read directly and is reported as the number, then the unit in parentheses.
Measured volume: 77 (mL)
